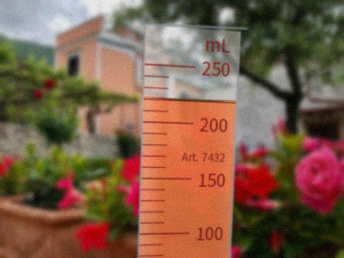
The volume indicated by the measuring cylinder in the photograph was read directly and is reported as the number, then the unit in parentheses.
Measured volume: 220 (mL)
